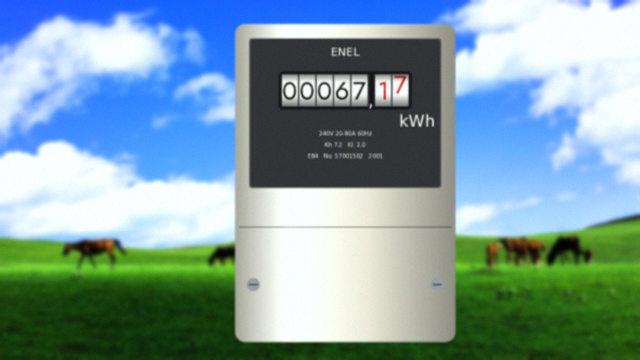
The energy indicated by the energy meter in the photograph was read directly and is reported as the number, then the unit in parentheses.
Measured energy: 67.17 (kWh)
